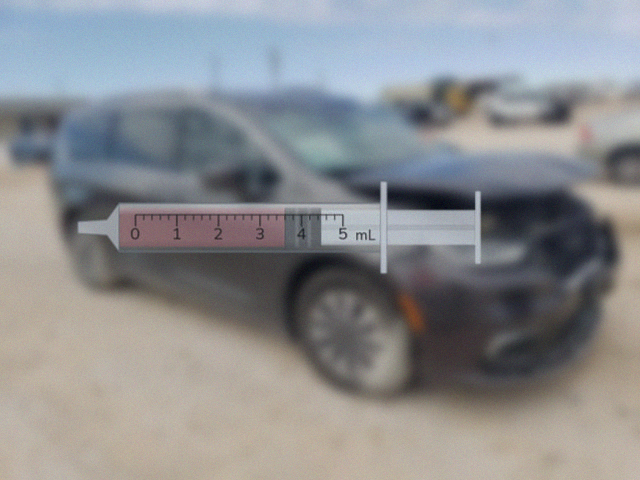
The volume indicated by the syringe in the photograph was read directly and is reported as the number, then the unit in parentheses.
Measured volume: 3.6 (mL)
